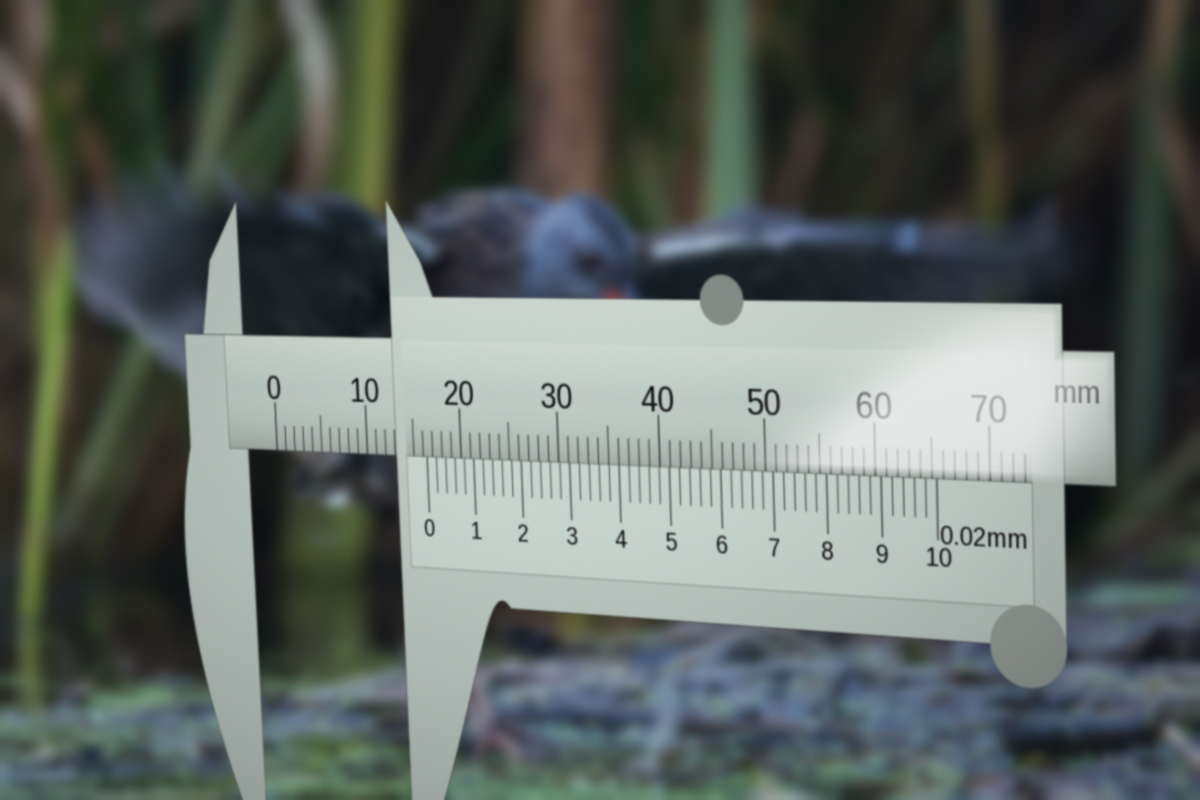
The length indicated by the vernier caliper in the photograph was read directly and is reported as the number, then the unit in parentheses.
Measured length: 16.4 (mm)
